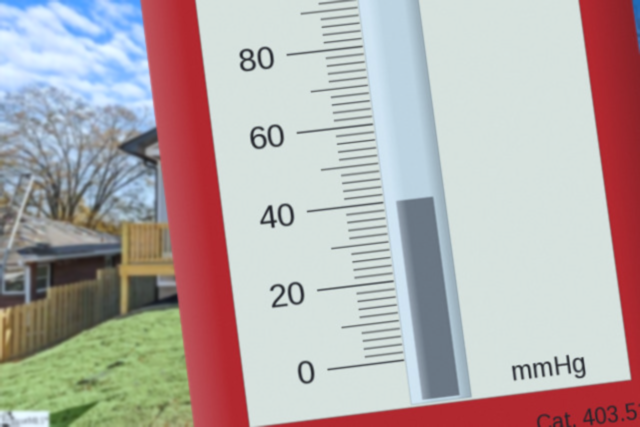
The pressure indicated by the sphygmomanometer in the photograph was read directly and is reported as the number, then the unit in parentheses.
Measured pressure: 40 (mmHg)
